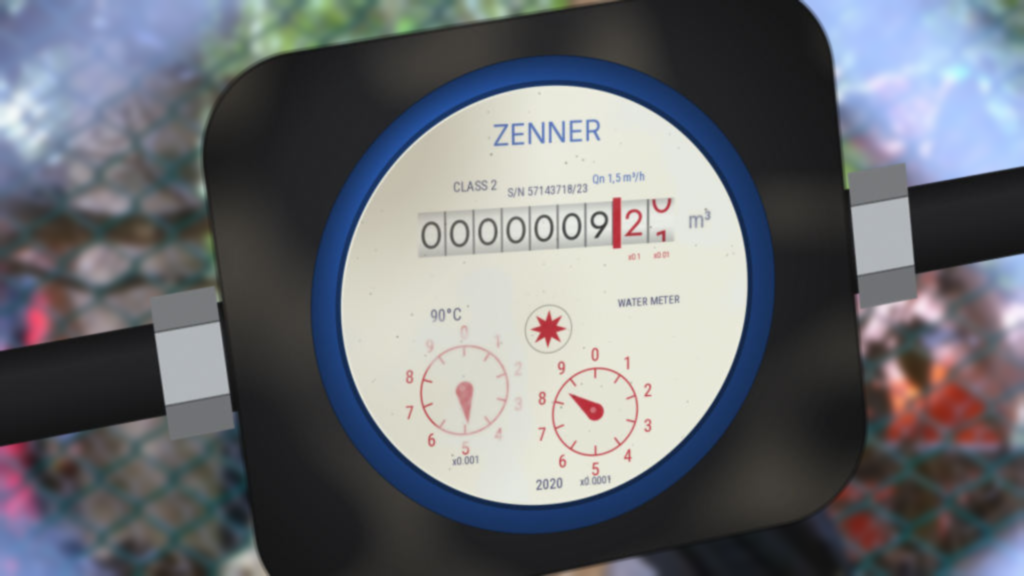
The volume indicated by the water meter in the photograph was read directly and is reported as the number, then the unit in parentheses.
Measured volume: 9.2048 (m³)
